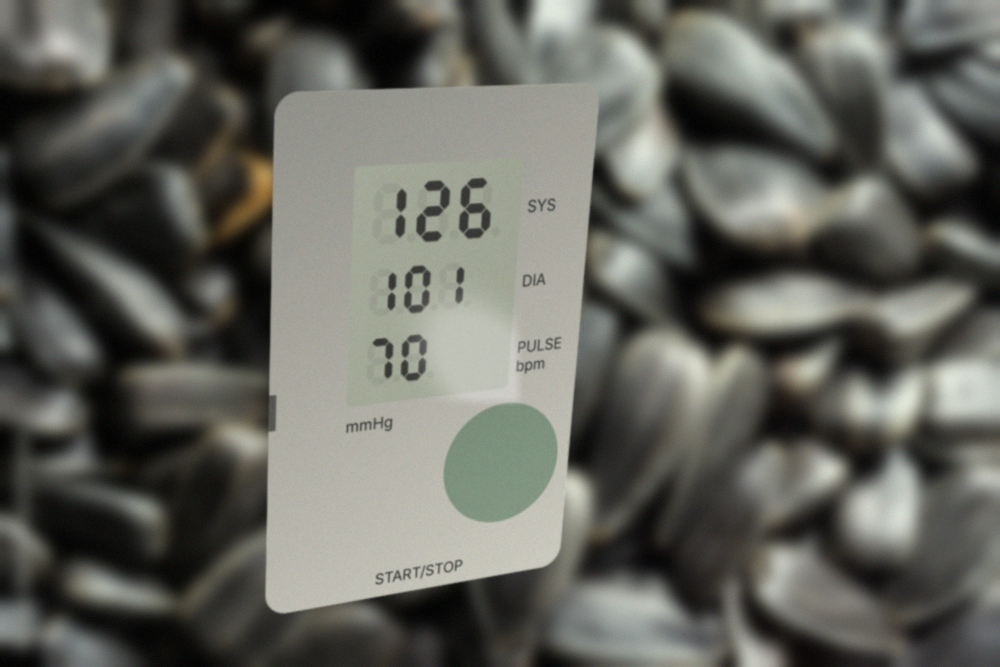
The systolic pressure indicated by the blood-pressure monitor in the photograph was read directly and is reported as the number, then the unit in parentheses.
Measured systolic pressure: 126 (mmHg)
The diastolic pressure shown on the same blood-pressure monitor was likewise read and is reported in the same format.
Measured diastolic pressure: 101 (mmHg)
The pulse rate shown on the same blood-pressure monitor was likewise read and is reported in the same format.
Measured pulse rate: 70 (bpm)
